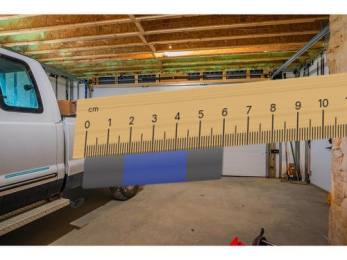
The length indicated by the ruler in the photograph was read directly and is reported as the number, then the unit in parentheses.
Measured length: 6 (cm)
